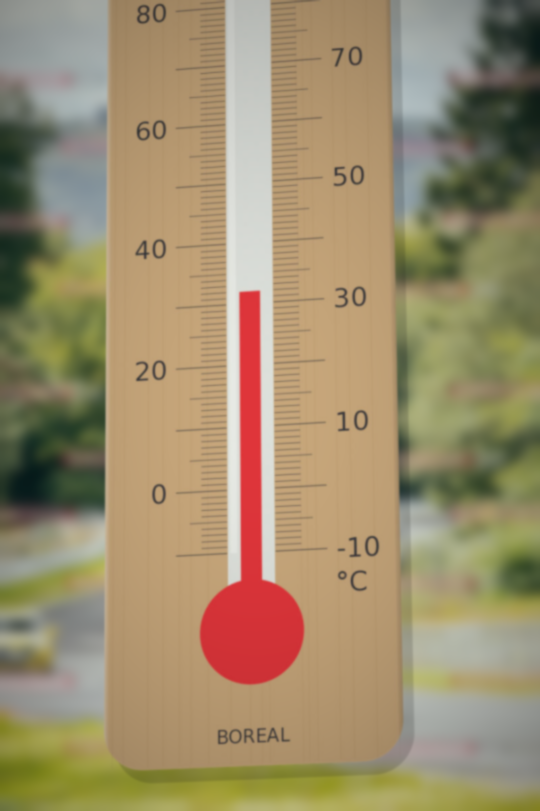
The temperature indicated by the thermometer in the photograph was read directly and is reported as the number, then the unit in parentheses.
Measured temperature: 32 (°C)
